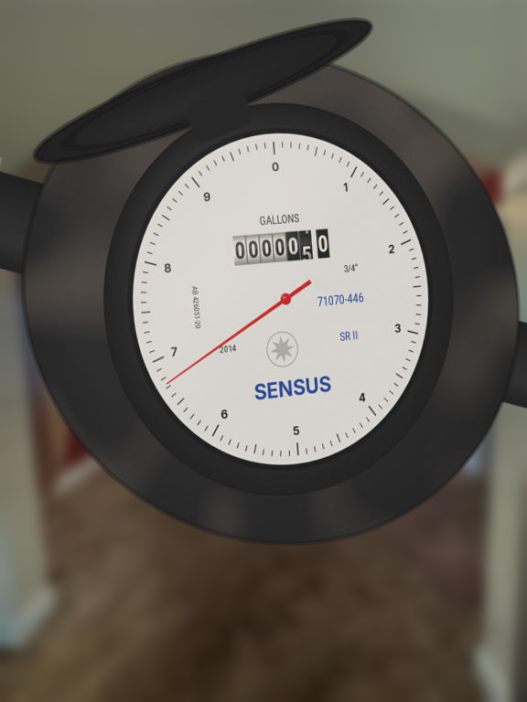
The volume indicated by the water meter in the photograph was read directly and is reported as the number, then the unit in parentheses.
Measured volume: 46.7 (gal)
